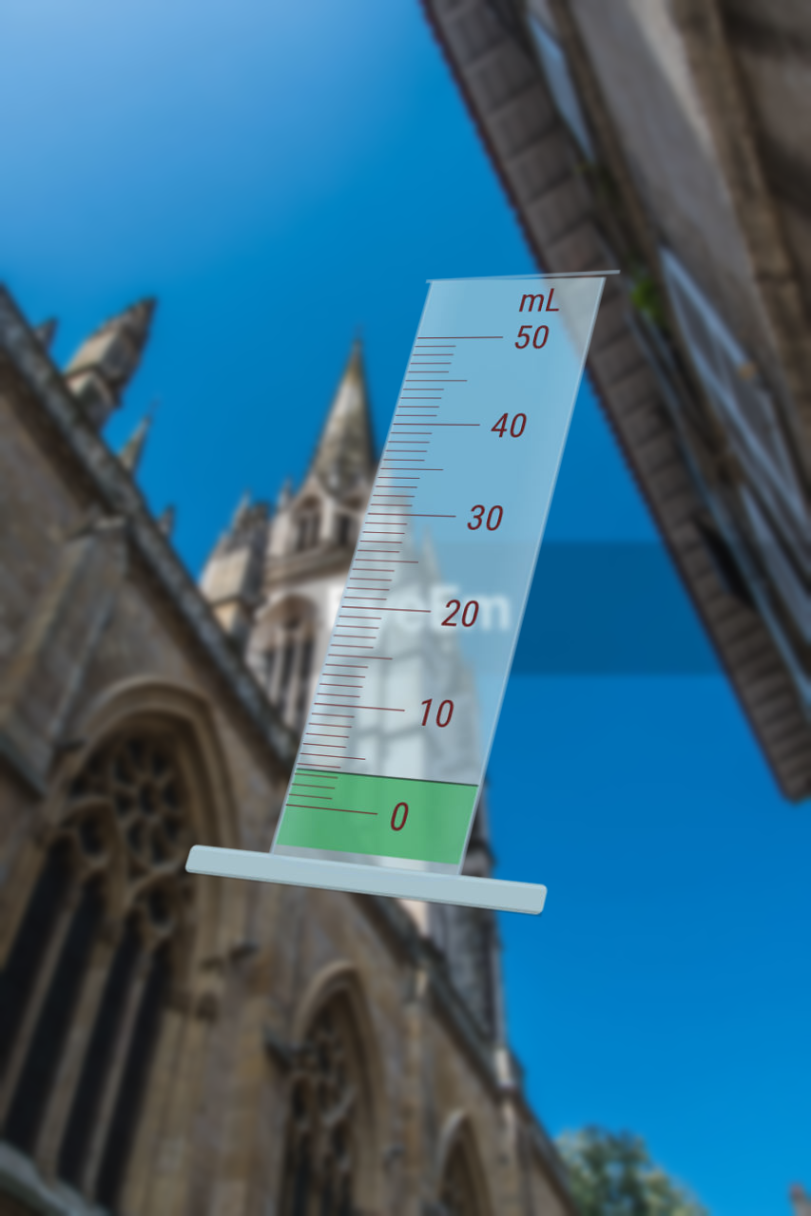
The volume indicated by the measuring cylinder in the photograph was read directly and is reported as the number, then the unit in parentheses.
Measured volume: 3.5 (mL)
